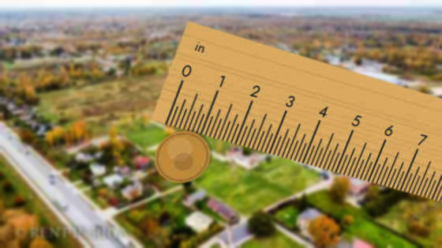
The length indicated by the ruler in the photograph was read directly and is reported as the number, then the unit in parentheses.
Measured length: 1.5 (in)
